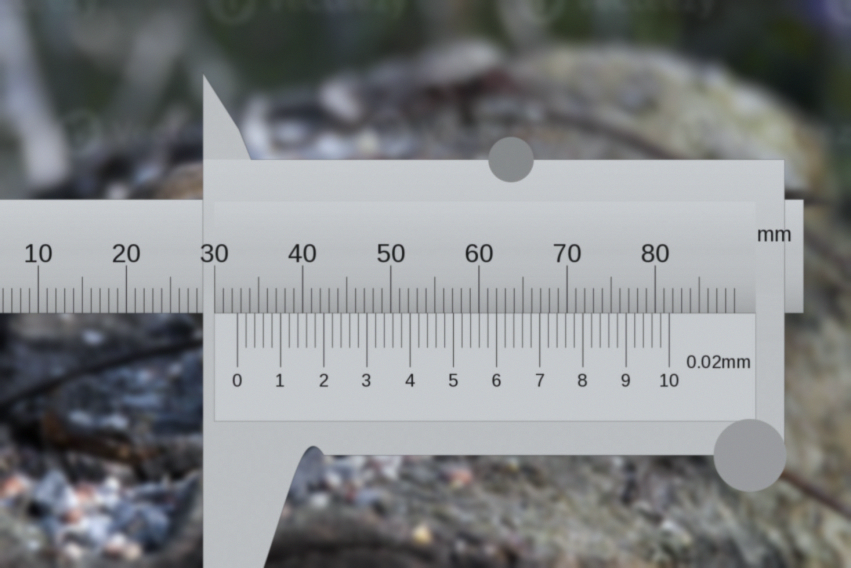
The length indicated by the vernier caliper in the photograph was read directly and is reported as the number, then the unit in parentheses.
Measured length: 32.6 (mm)
